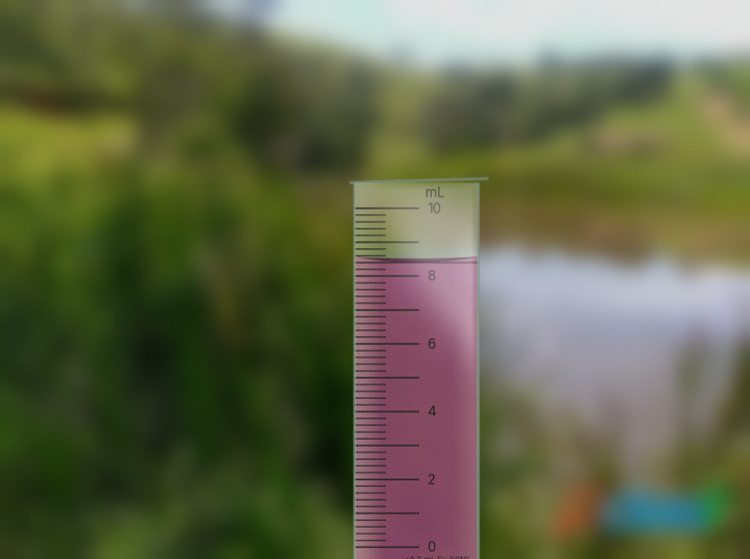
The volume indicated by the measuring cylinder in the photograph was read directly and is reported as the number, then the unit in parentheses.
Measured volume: 8.4 (mL)
